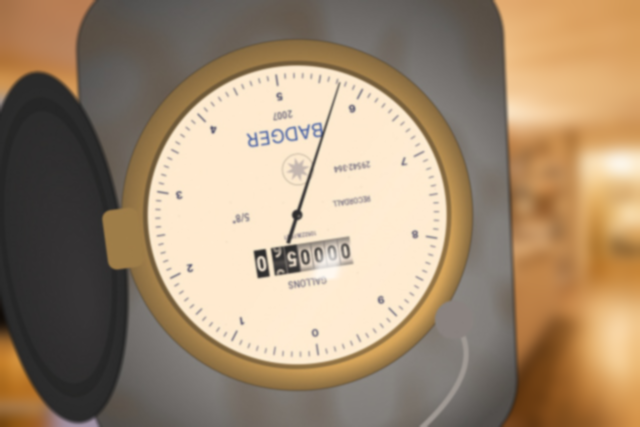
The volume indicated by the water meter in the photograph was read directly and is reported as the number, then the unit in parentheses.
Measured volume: 555.7 (gal)
